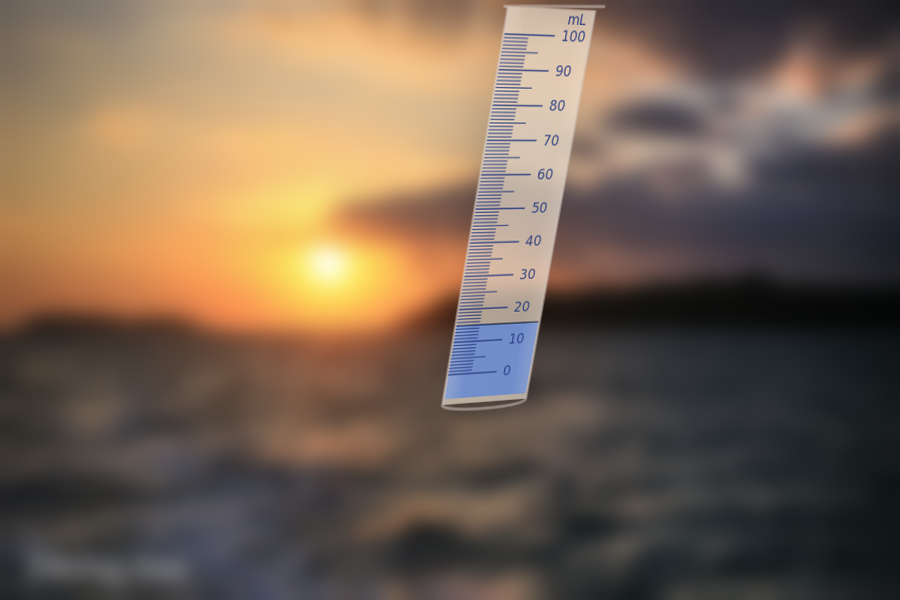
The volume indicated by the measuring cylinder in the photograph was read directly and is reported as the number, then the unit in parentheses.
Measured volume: 15 (mL)
